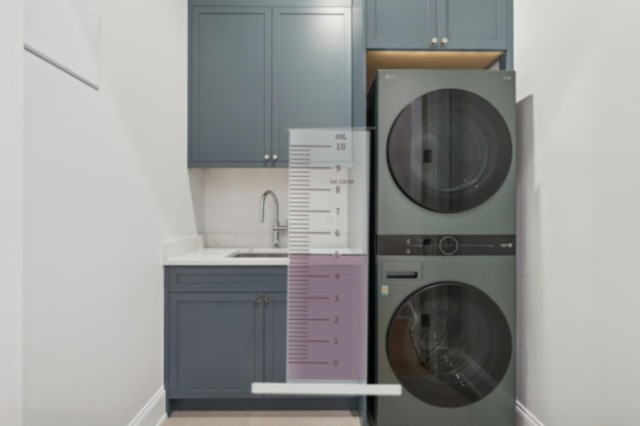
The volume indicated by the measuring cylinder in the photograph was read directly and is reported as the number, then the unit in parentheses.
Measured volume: 5 (mL)
